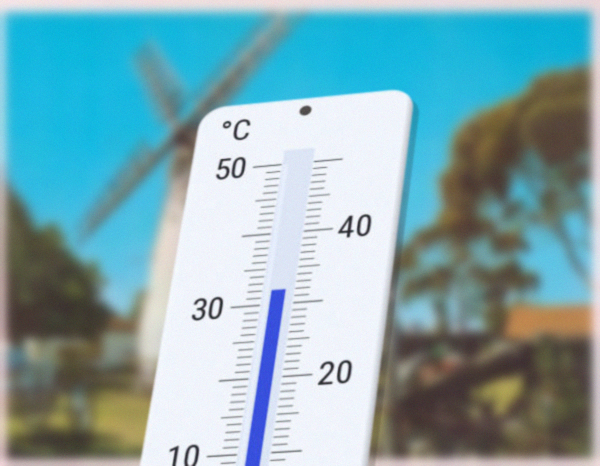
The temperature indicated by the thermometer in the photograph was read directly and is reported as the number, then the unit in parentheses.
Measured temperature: 32 (°C)
